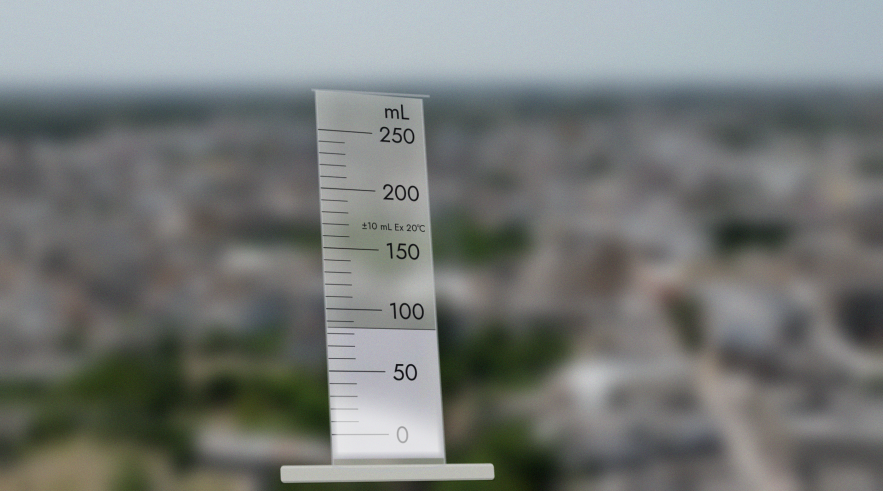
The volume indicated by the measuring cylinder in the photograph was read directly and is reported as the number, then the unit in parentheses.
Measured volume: 85 (mL)
